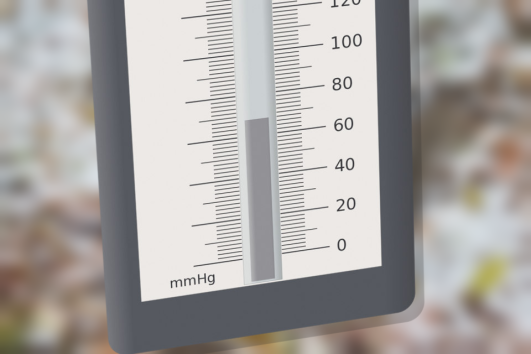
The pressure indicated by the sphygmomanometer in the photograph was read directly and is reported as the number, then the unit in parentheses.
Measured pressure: 68 (mmHg)
